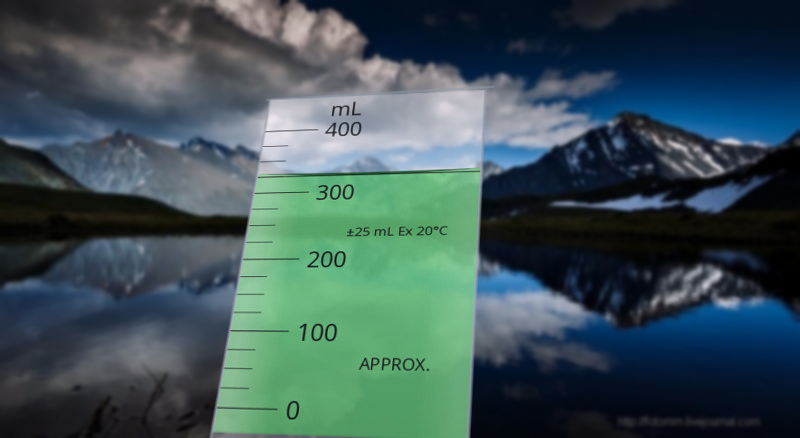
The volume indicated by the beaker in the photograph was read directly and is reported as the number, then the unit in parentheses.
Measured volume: 325 (mL)
